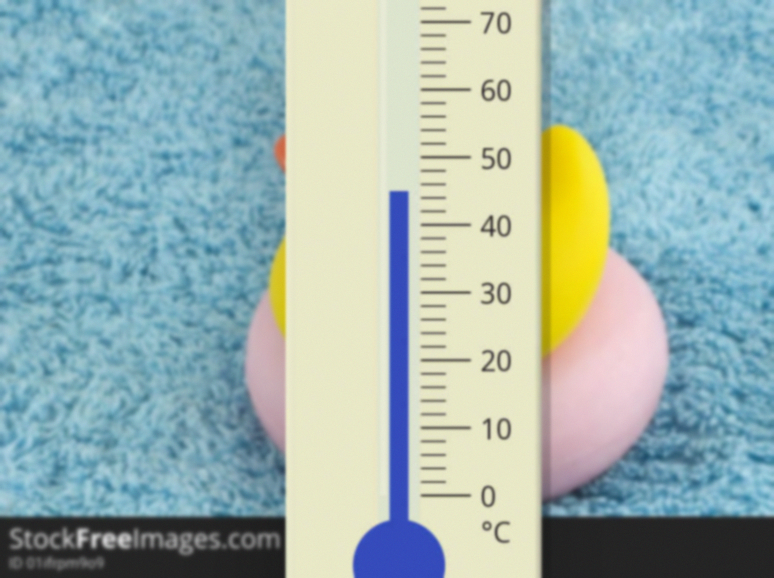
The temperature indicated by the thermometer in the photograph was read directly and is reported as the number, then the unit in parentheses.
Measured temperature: 45 (°C)
